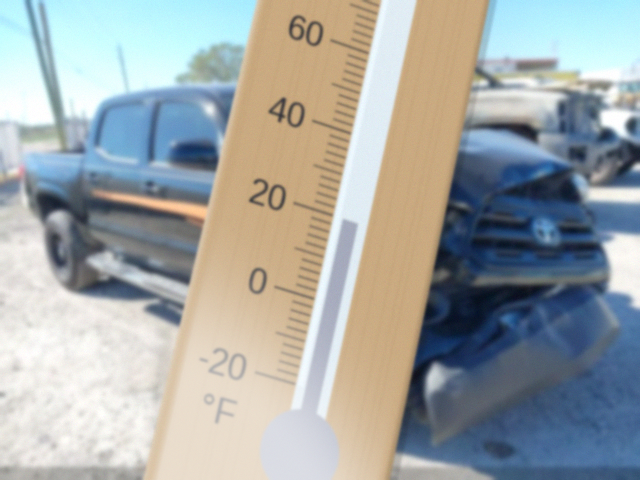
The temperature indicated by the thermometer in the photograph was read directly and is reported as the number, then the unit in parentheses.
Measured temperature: 20 (°F)
